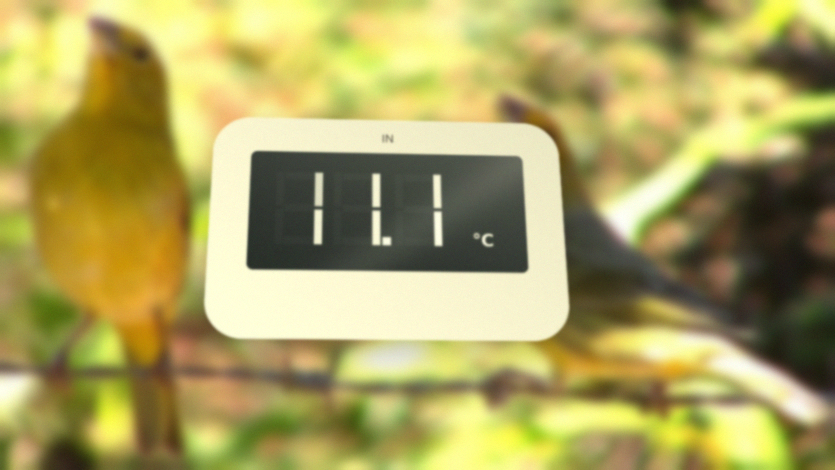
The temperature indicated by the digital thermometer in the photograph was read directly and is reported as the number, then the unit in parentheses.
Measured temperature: 11.1 (°C)
